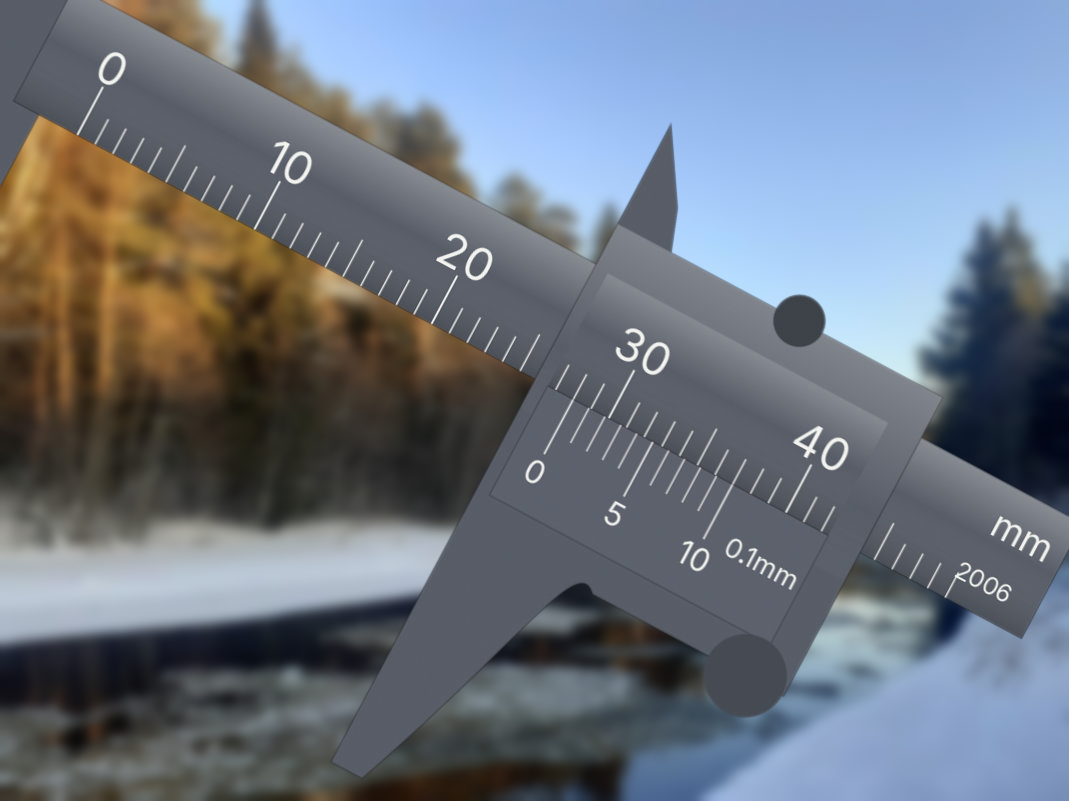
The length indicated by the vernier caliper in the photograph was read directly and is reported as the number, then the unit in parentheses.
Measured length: 28.0 (mm)
